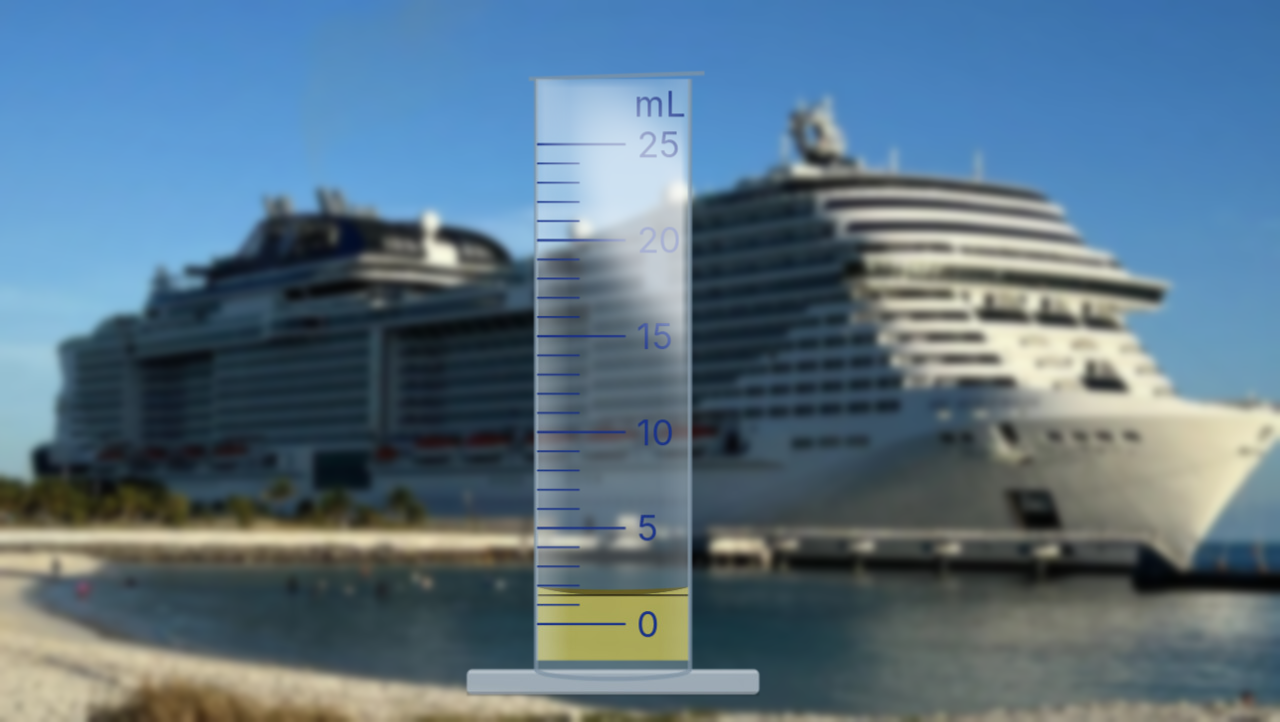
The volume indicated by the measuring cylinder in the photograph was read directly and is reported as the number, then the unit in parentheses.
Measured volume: 1.5 (mL)
